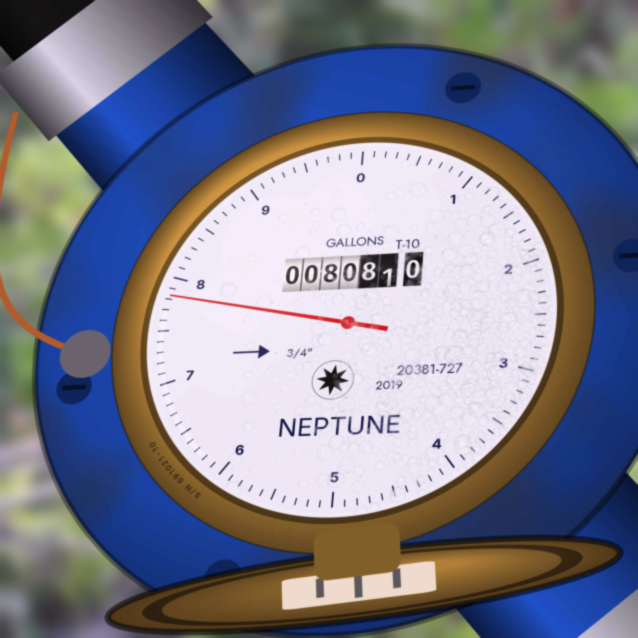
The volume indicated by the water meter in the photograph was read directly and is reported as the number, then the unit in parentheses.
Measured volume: 80807.8 (gal)
